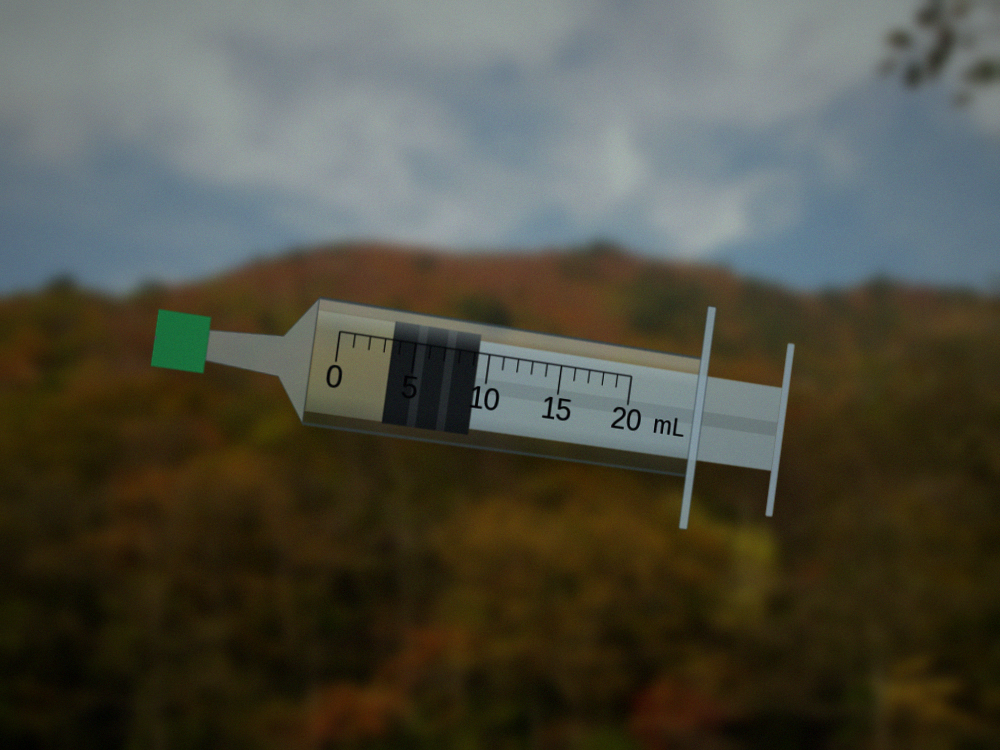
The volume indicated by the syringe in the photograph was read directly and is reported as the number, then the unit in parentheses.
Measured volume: 3.5 (mL)
